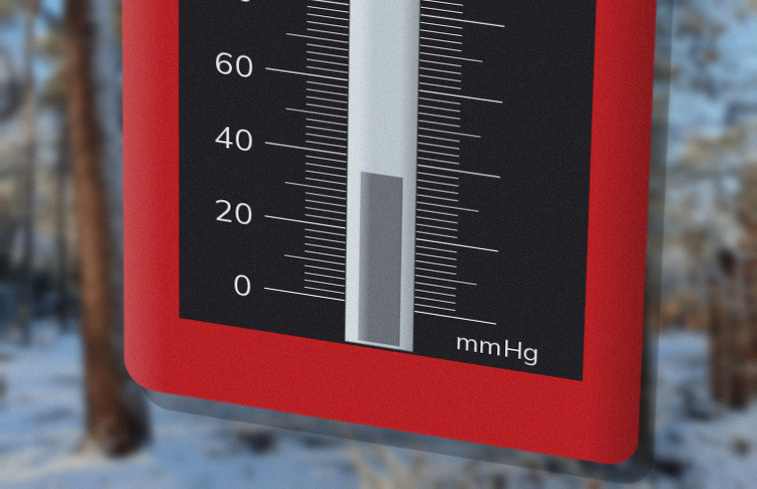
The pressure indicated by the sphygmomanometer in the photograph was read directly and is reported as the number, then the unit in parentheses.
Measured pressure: 36 (mmHg)
